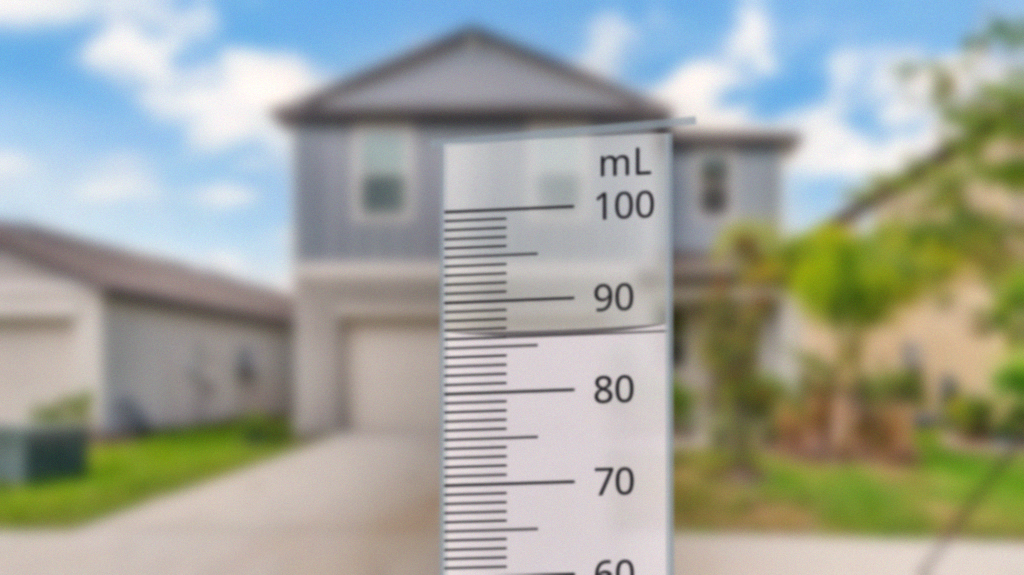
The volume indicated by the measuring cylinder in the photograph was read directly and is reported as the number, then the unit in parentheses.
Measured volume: 86 (mL)
